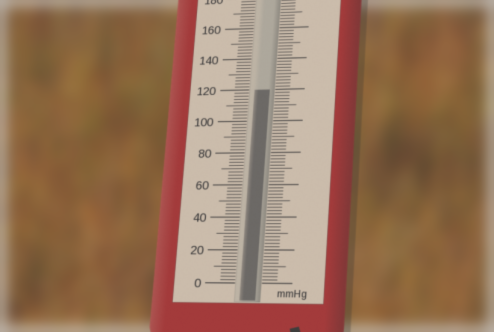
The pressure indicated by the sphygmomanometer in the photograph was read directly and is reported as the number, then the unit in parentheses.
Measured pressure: 120 (mmHg)
